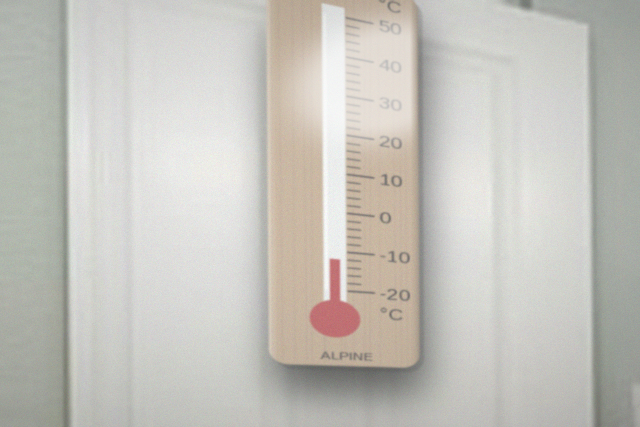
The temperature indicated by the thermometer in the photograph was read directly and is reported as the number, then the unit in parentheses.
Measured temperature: -12 (°C)
